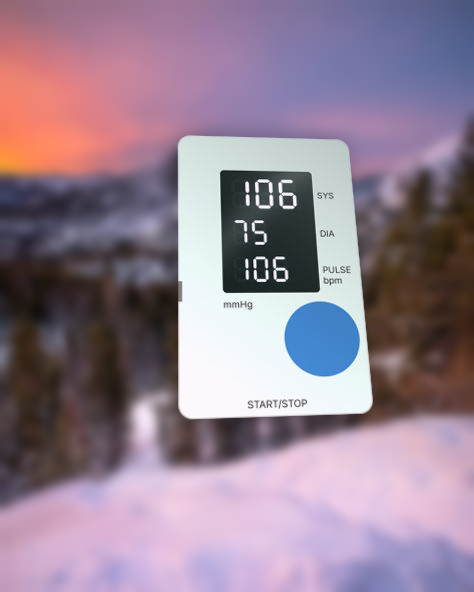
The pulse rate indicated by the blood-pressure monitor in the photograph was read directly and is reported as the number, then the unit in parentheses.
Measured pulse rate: 106 (bpm)
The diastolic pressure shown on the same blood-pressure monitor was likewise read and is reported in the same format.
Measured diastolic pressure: 75 (mmHg)
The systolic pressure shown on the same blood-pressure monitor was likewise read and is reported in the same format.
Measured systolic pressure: 106 (mmHg)
